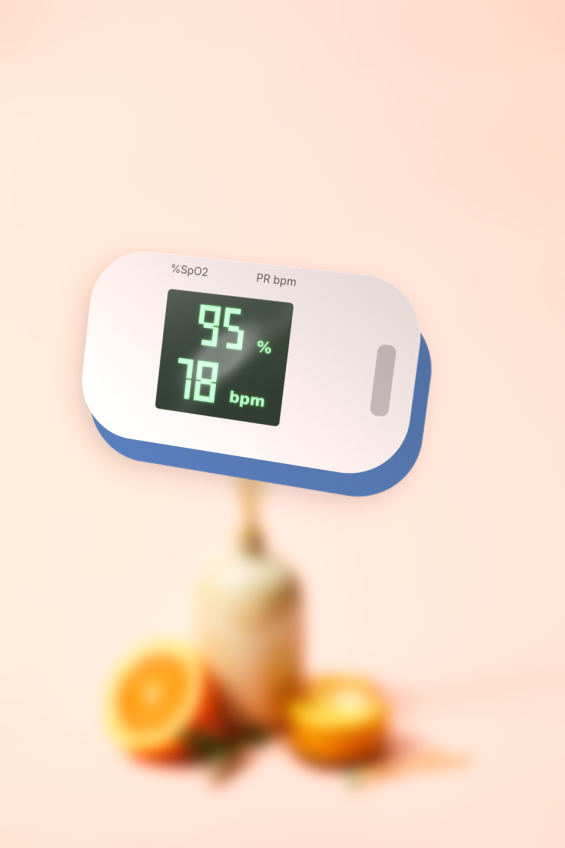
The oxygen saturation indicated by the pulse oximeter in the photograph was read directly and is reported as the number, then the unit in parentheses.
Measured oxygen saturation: 95 (%)
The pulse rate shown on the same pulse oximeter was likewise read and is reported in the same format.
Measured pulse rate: 78 (bpm)
